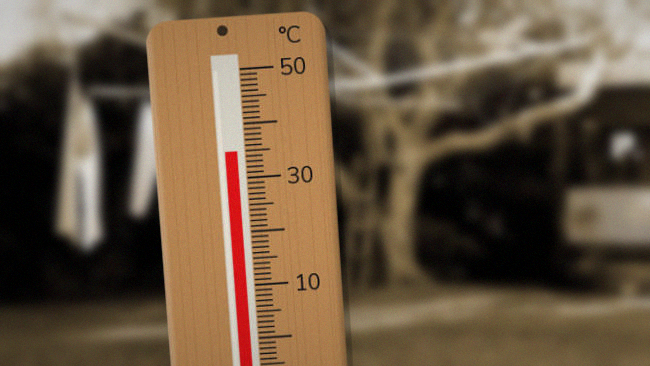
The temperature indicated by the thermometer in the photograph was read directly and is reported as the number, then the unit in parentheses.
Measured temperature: 35 (°C)
